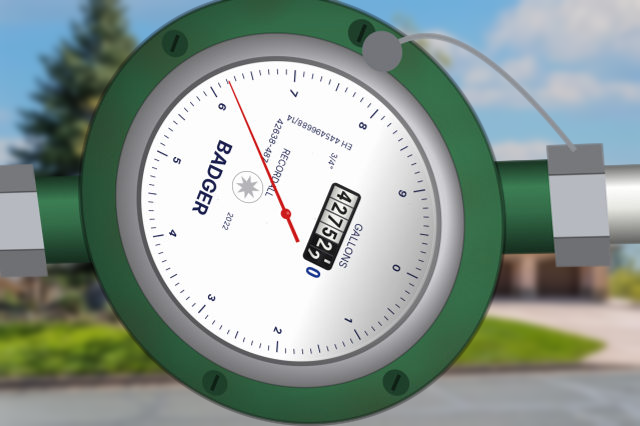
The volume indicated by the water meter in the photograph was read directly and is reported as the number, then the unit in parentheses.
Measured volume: 4275216.2 (gal)
